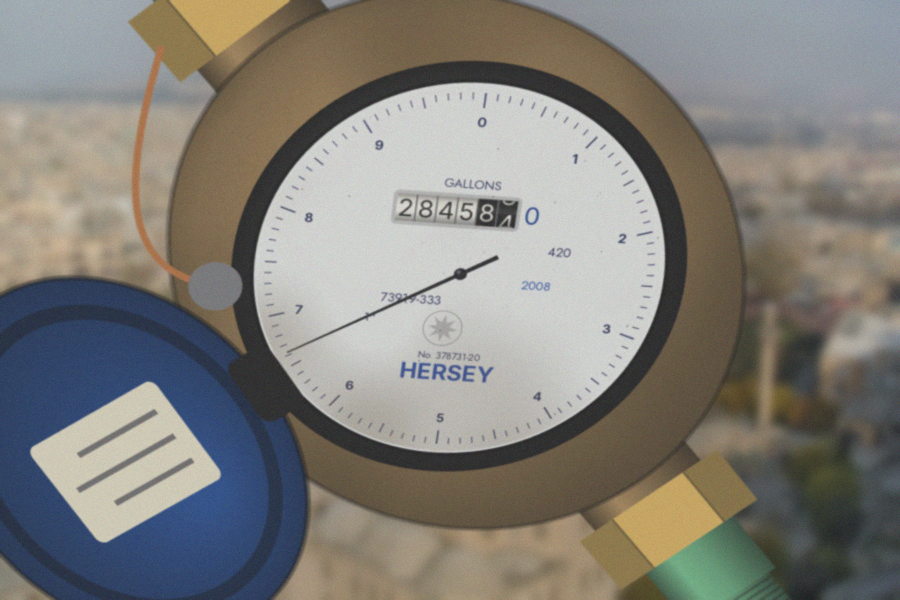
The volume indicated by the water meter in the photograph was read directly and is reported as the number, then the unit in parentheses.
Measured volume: 2845836.6 (gal)
